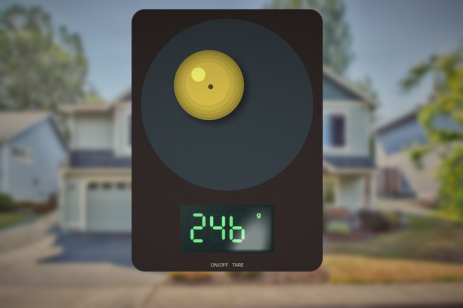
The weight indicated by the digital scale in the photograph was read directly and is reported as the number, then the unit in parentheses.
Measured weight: 246 (g)
